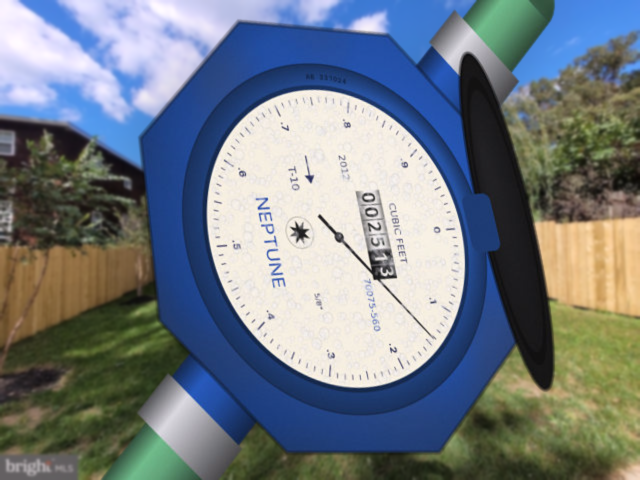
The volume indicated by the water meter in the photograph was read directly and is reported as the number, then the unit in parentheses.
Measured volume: 2513.14 (ft³)
